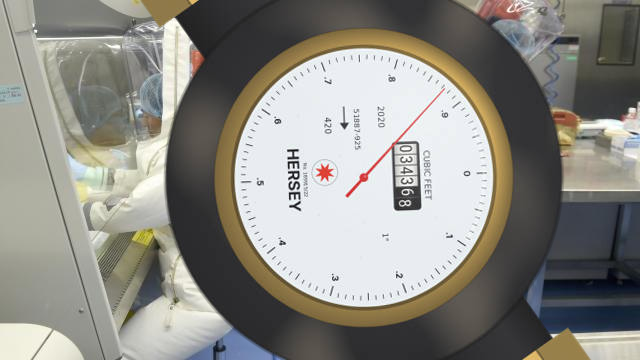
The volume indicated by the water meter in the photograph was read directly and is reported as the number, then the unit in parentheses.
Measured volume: 34367.87 (ft³)
